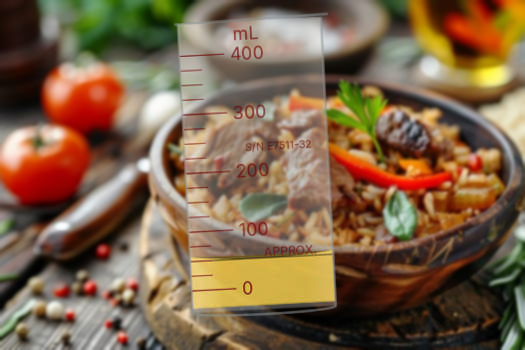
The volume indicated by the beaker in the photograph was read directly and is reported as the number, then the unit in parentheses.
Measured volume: 50 (mL)
